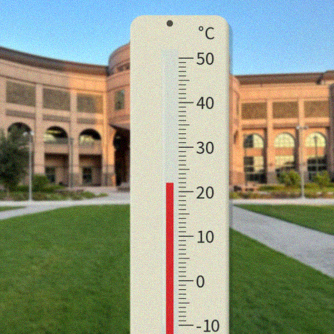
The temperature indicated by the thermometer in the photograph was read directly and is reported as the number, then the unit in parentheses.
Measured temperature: 22 (°C)
